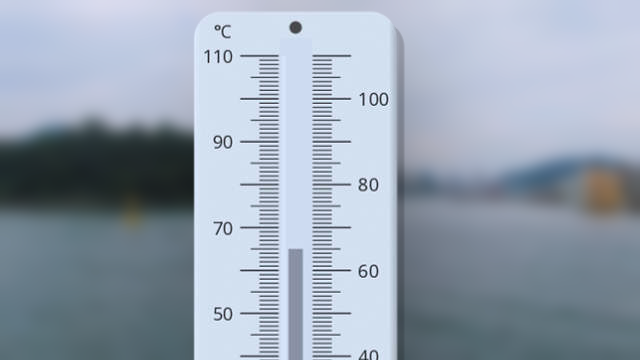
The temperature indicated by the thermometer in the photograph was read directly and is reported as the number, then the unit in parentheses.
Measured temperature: 65 (°C)
